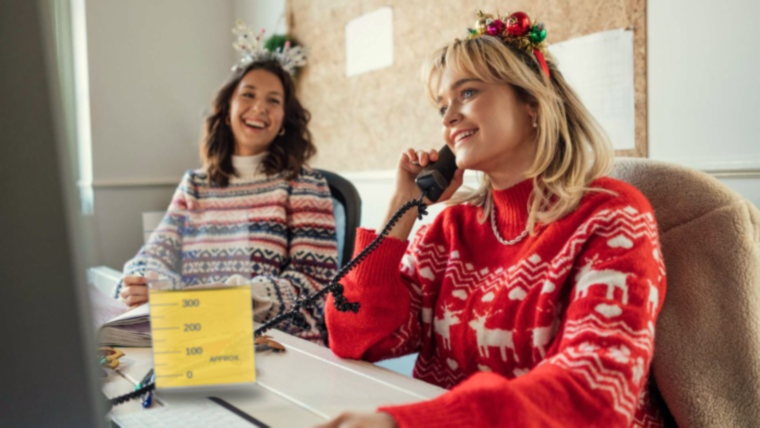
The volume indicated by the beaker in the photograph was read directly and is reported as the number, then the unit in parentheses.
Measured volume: 350 (mL)
